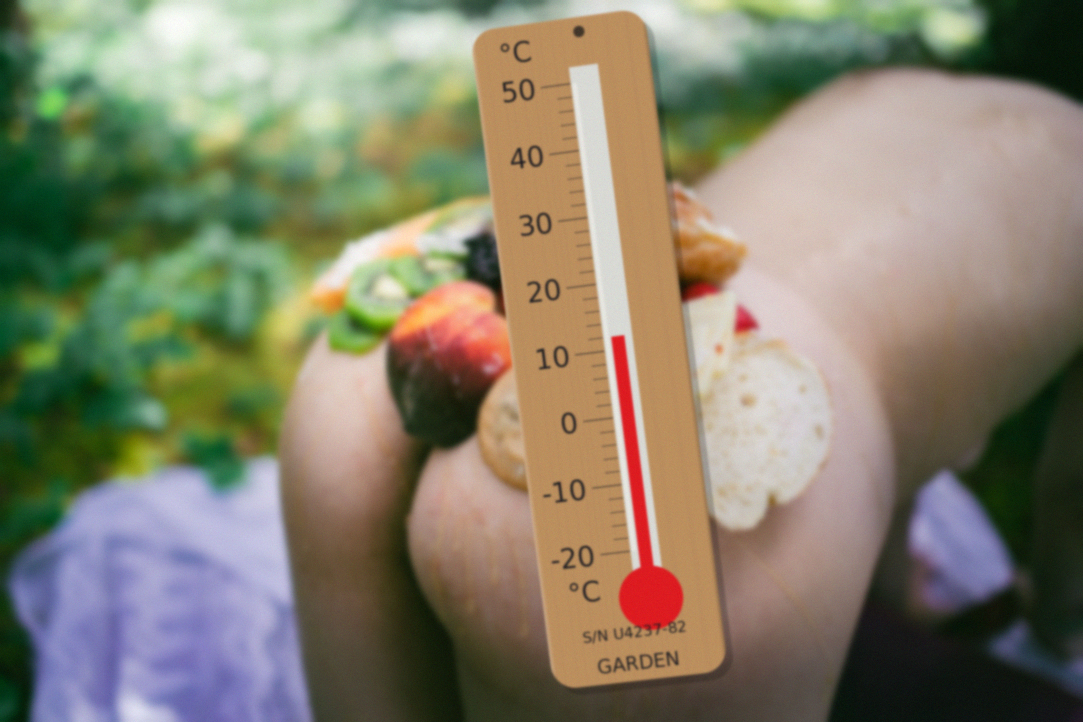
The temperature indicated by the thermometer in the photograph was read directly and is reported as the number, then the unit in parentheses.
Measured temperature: 12 (°C)
